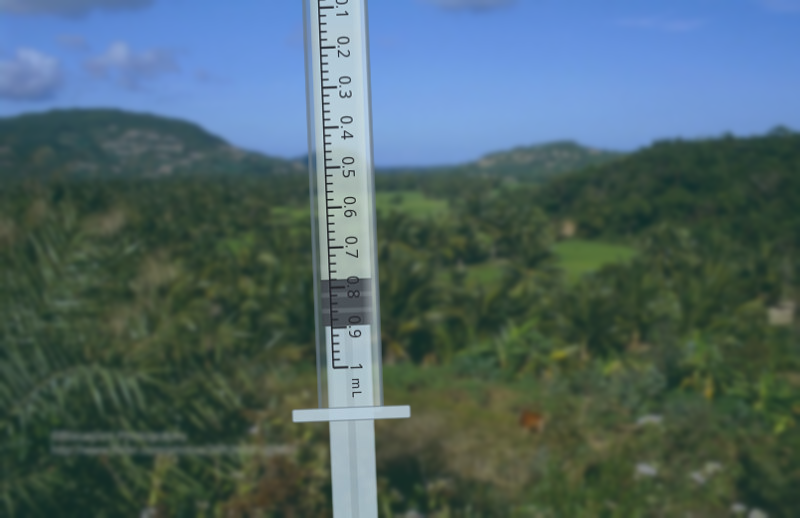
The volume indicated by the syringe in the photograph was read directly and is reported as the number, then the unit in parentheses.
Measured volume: 0.78 (mL)
